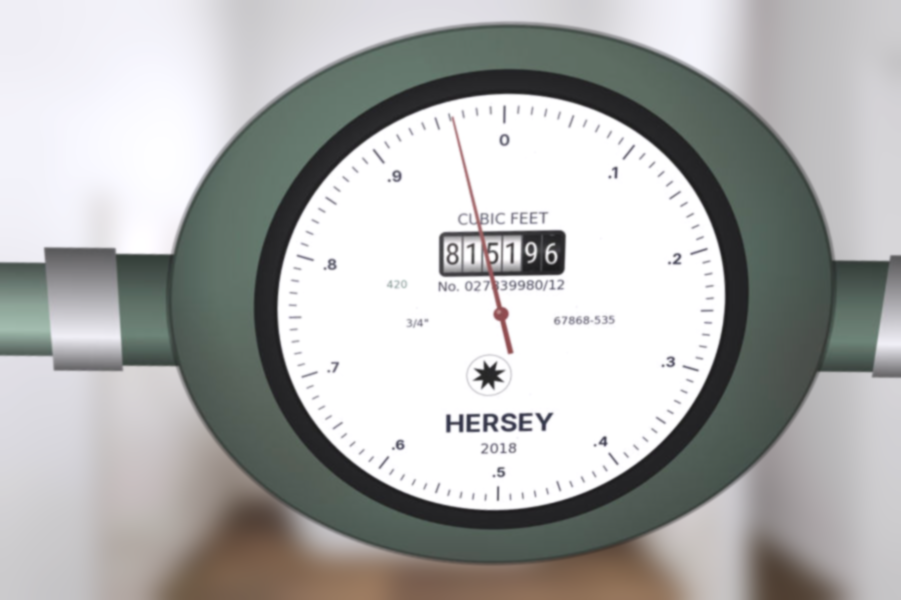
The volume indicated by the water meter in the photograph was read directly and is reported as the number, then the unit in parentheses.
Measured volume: 815195.96 (ft³)
